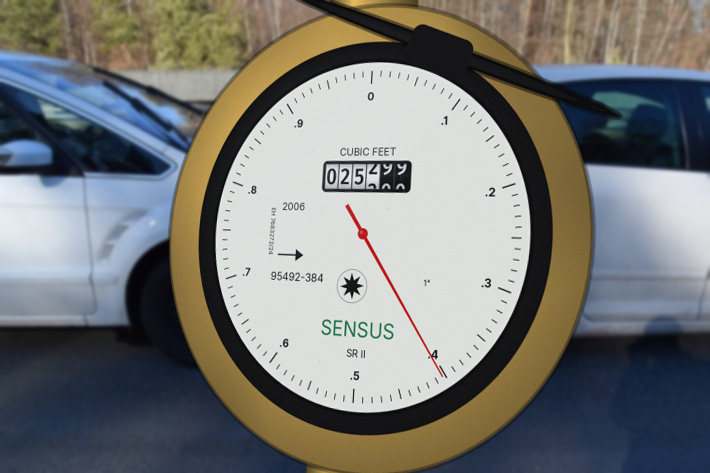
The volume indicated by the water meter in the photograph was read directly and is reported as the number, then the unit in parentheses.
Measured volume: 25299.40 (ft³)
